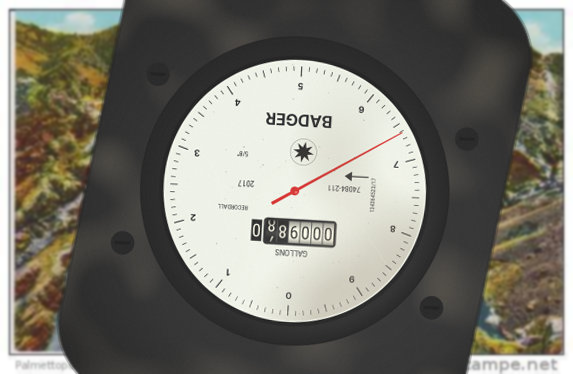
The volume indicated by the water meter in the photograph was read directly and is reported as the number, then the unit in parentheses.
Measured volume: 9876.6 (gal)
